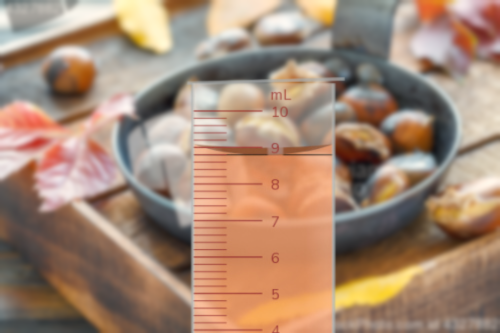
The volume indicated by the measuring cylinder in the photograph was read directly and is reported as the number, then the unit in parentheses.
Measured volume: 8.8 (mL)
